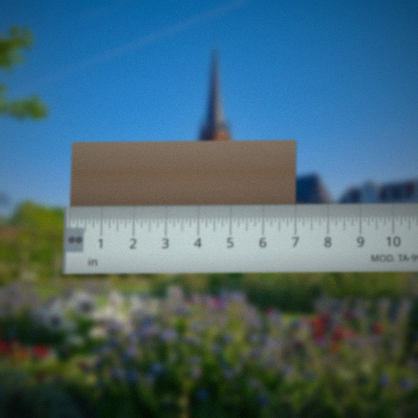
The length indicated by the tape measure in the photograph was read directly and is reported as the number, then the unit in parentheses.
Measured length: 7 (in)
